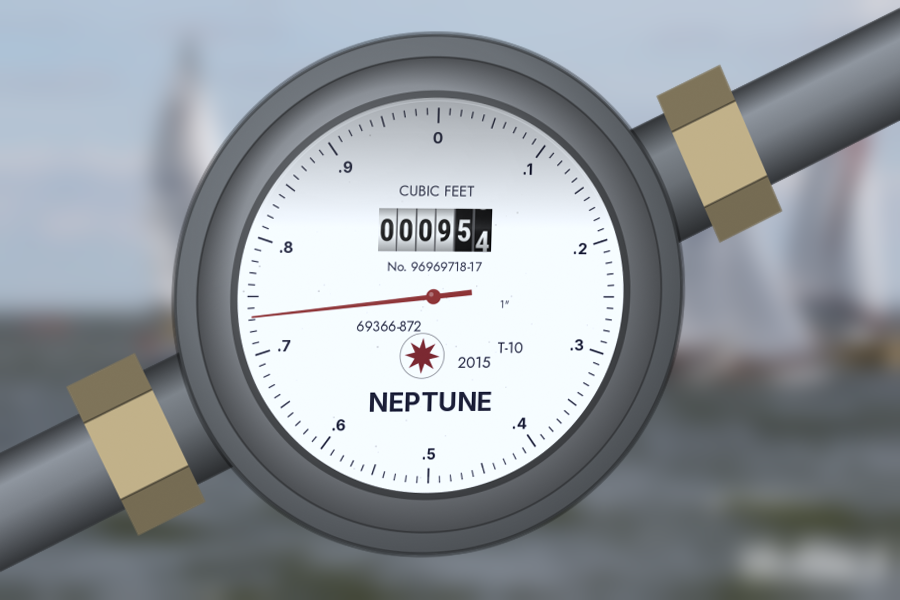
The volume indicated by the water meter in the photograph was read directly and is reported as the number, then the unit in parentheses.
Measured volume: 953.73 (ft³)
